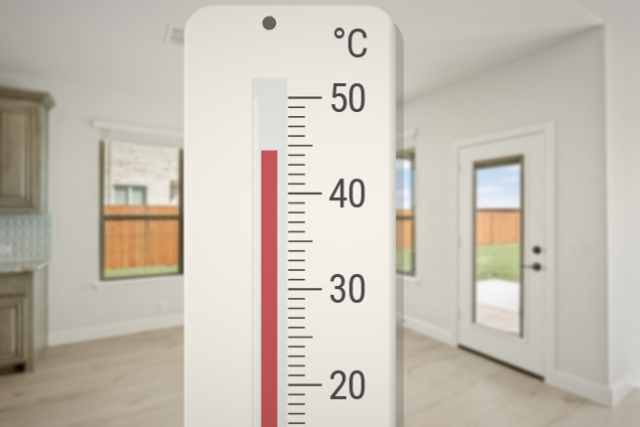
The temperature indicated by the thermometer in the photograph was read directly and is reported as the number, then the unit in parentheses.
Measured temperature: 44.5 (°C)
